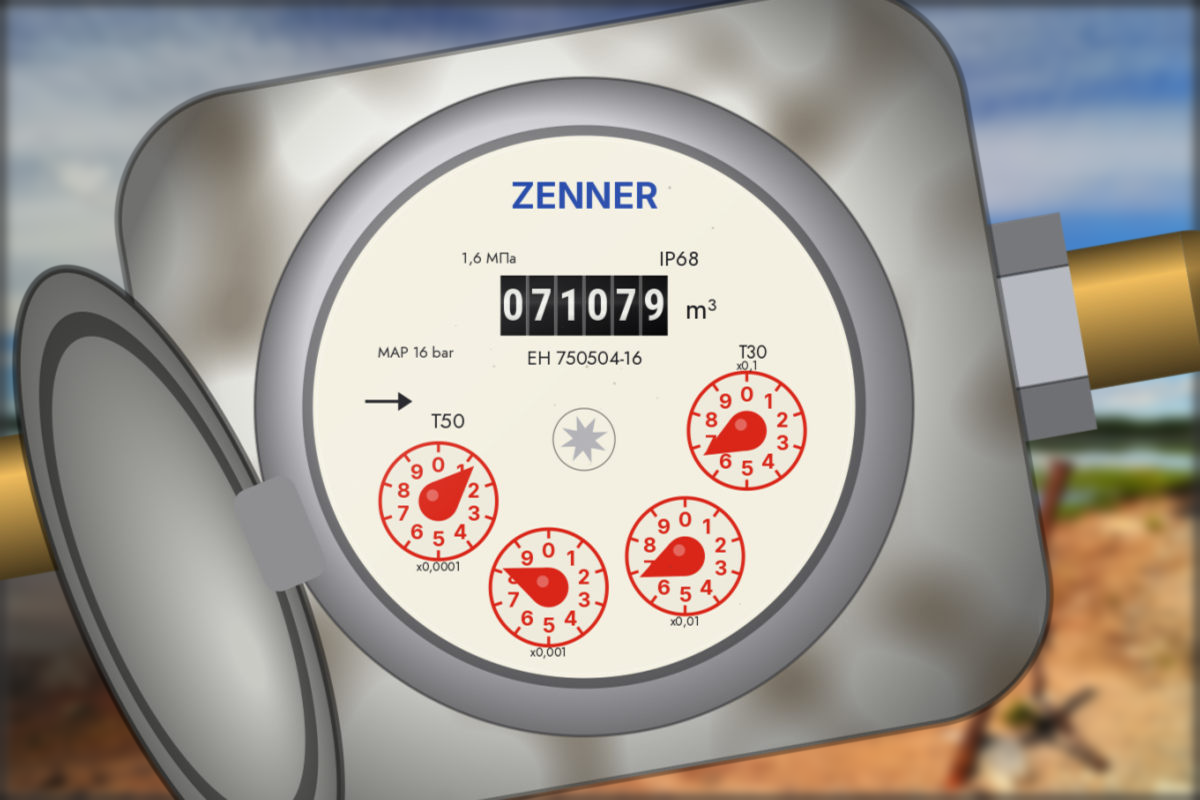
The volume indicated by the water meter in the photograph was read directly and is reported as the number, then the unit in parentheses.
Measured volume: 71079.6681 (m³)
